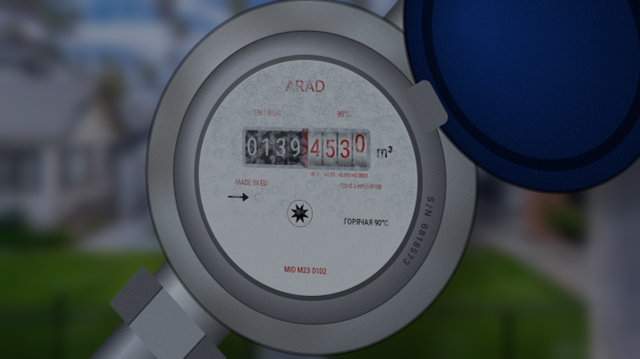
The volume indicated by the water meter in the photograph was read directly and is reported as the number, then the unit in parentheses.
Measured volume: 139.4530 (m³)
